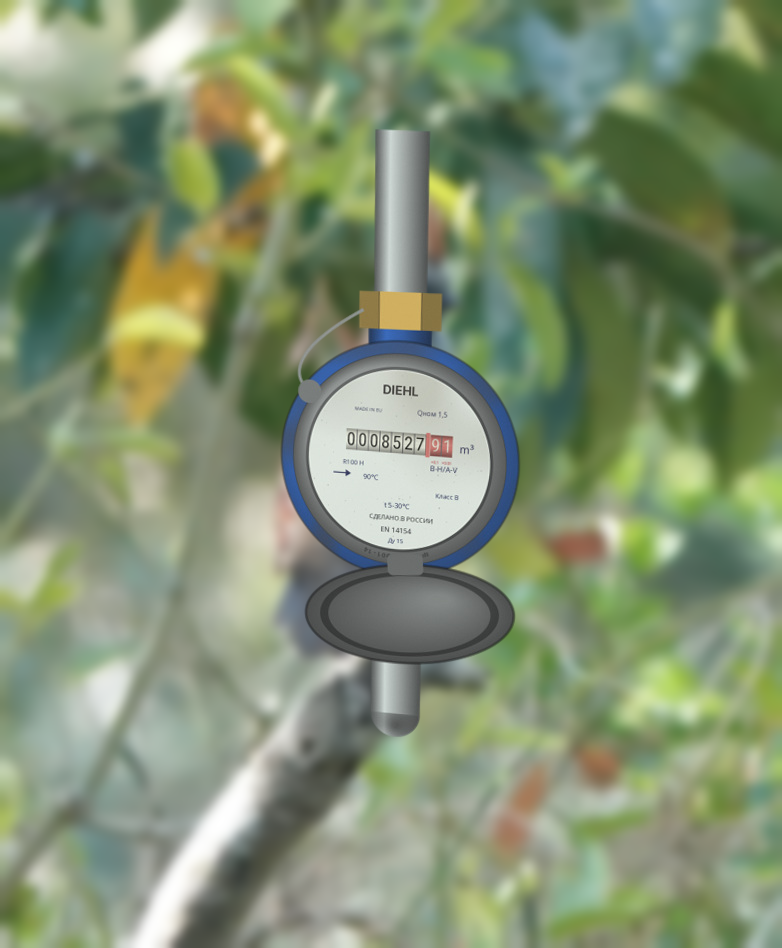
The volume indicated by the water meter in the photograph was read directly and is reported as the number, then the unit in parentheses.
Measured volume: 8527.91 (m³)
